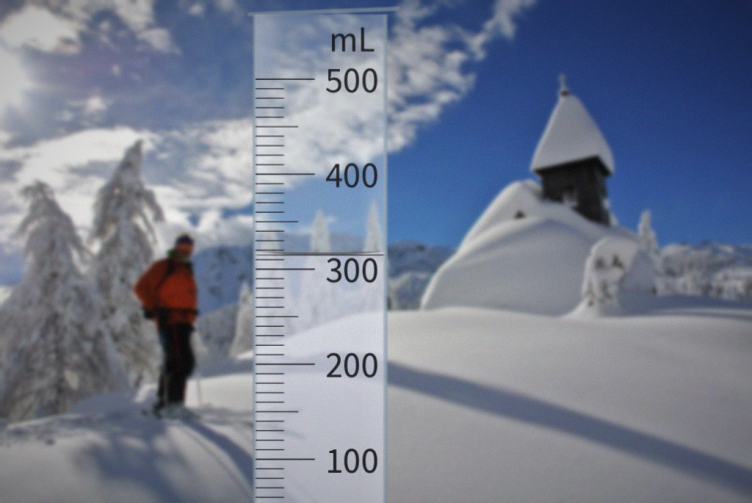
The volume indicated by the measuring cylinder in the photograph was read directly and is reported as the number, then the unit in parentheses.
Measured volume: 315 (mL)
